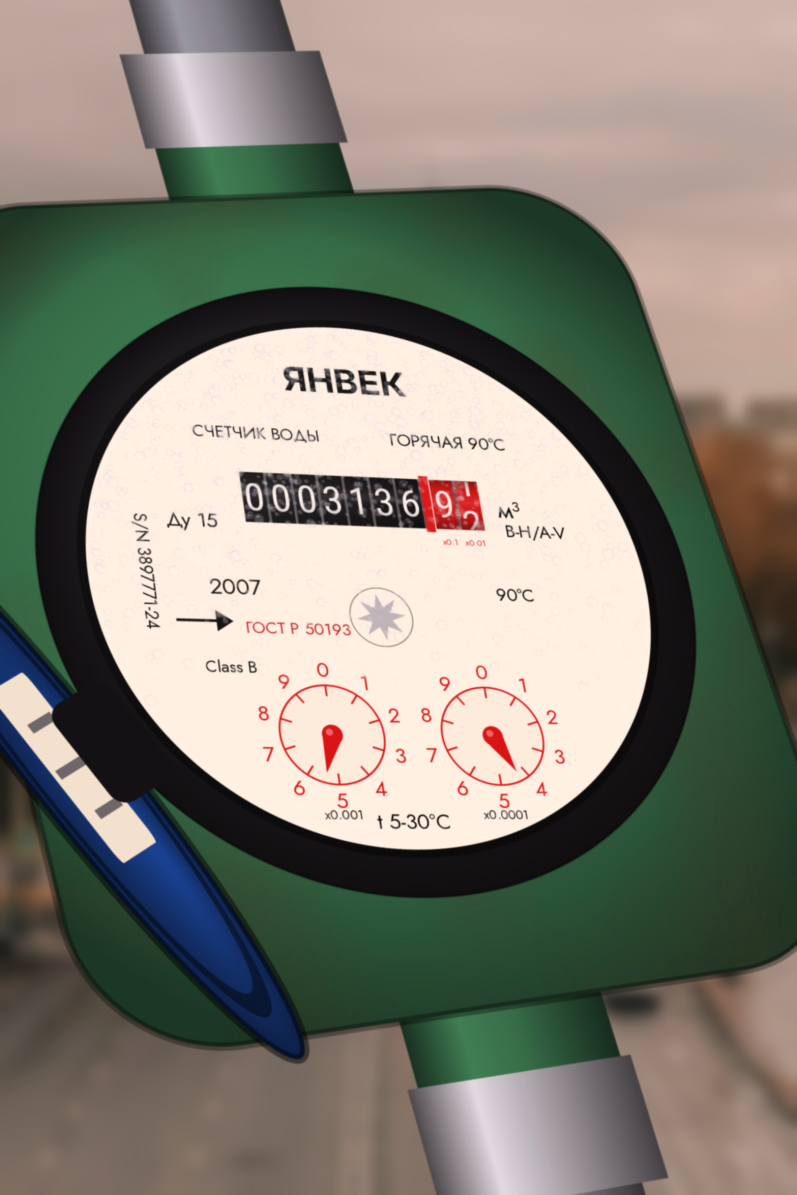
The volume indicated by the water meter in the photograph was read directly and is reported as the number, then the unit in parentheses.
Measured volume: 3136.9154 (m³)
